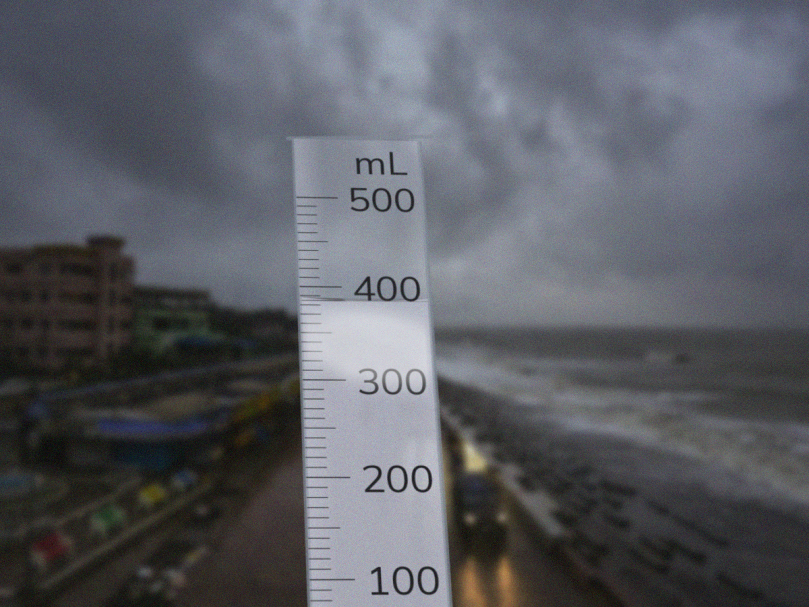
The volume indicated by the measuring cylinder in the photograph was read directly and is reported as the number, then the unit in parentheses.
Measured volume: 385 (mL)
